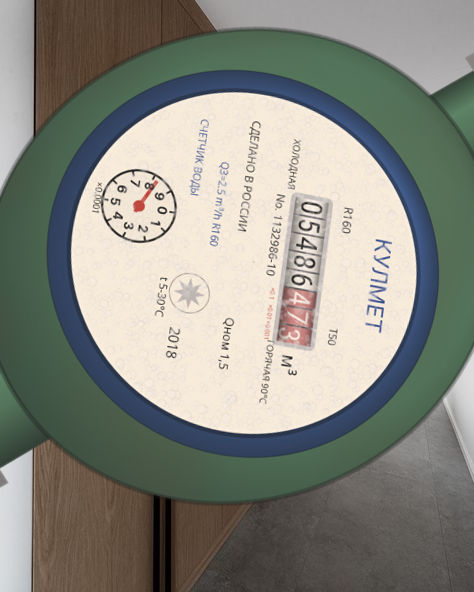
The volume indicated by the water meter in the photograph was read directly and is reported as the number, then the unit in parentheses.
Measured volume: 5486.4728 (m³)
